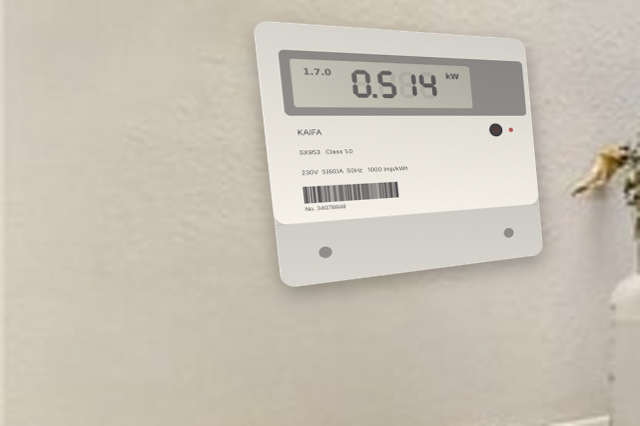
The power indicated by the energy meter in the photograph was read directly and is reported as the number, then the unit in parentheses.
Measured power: 0.514 (kW)
